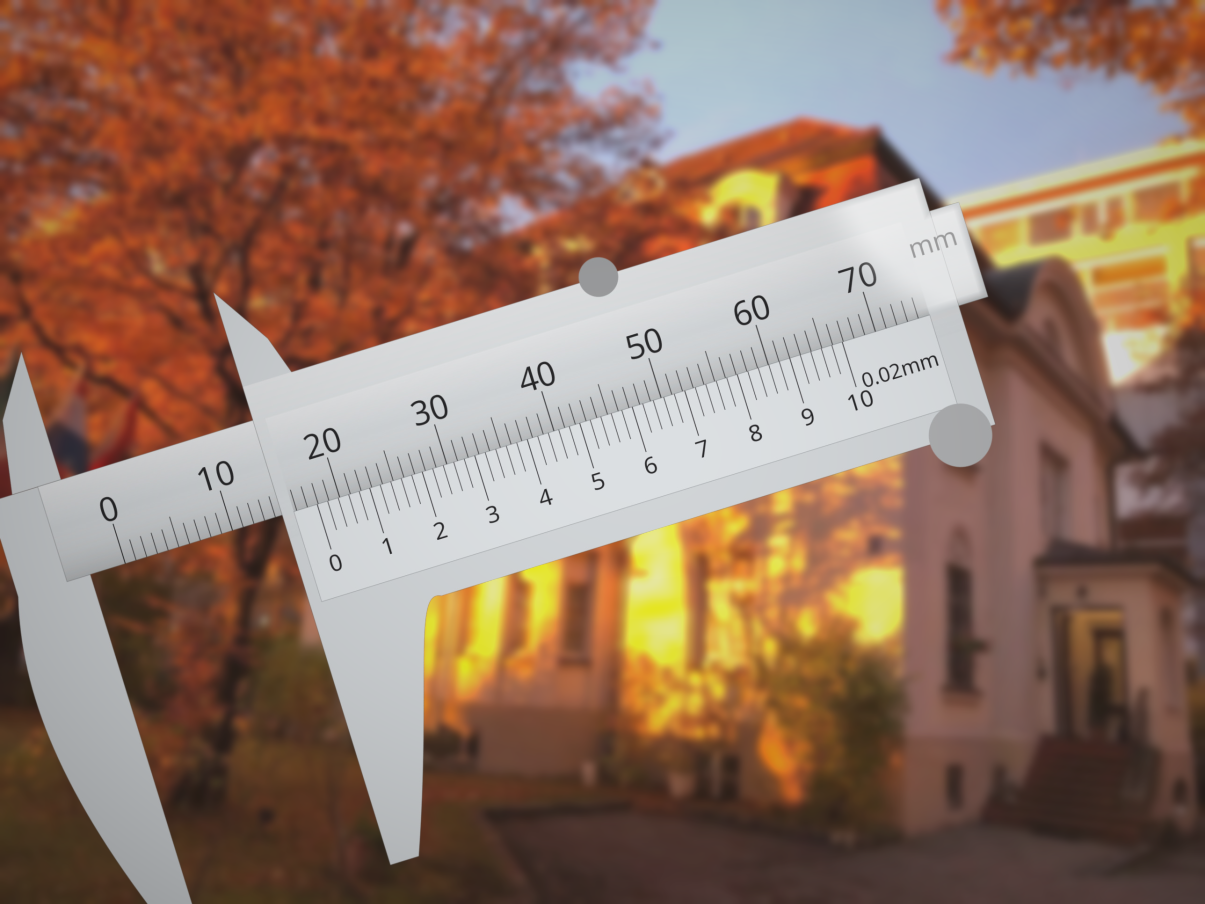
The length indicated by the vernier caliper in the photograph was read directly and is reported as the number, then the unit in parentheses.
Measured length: 17.9 (mm)
